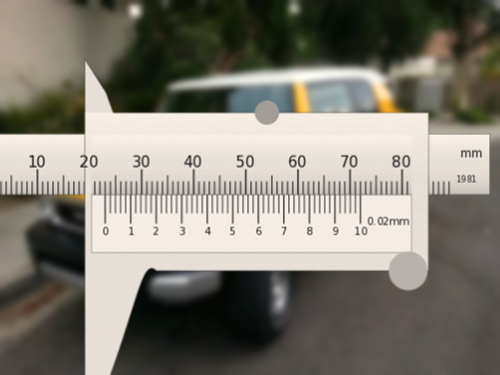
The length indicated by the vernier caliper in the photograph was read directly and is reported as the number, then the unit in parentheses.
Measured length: 23.0 (mm)
